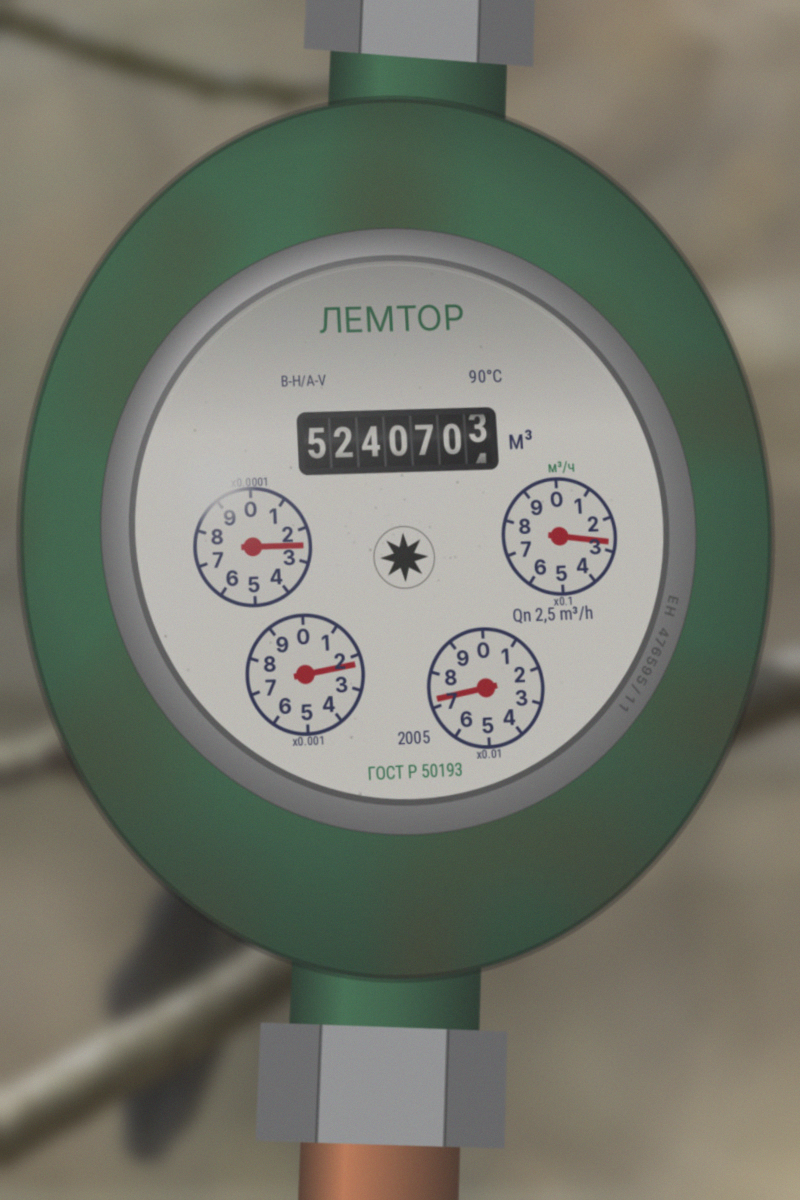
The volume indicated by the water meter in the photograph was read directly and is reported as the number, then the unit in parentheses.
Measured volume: 5240703.2722 (m³)
